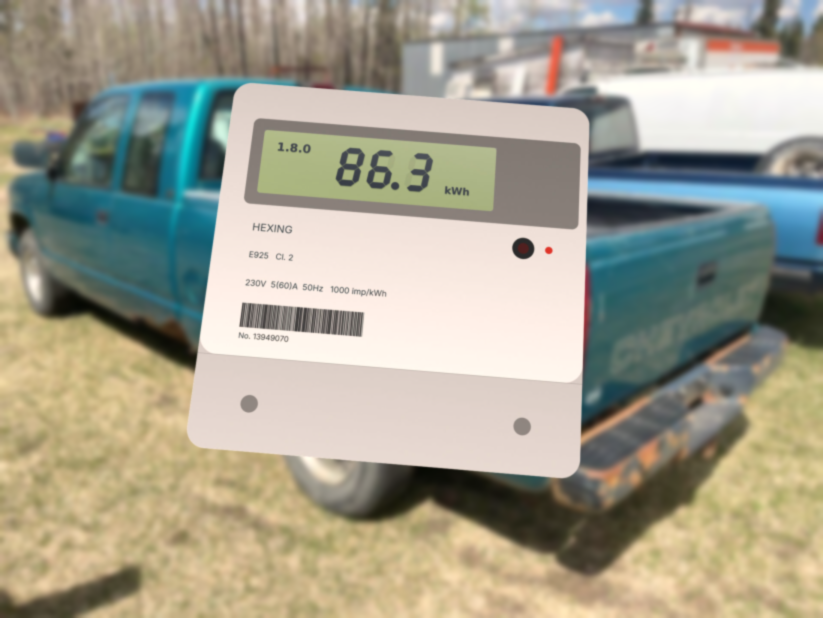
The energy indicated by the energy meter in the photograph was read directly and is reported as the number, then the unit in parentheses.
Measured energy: 86.3 (kWh)
